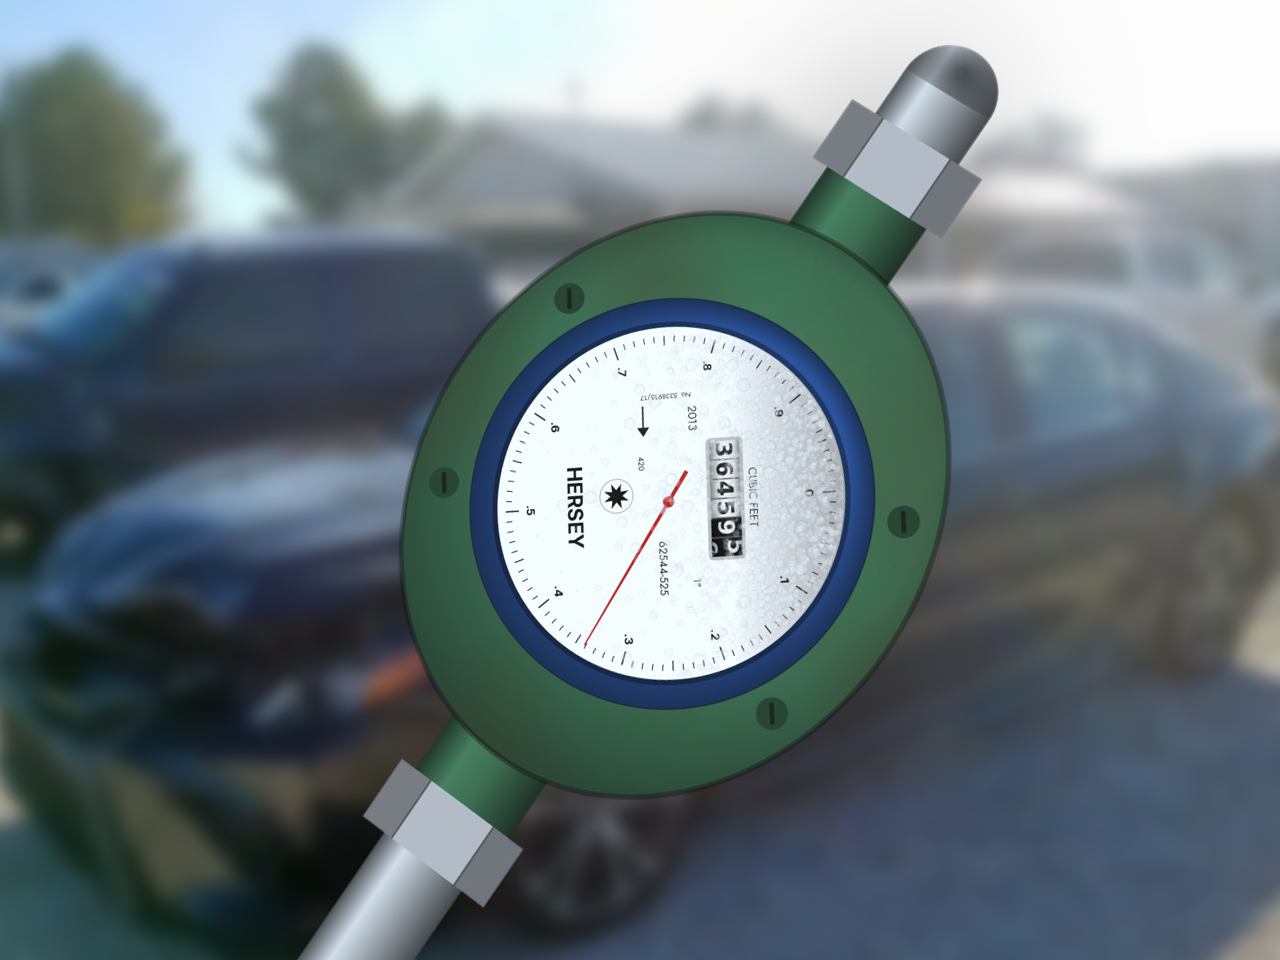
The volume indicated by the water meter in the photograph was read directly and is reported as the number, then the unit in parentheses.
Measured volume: 364595.34 (ft³)
